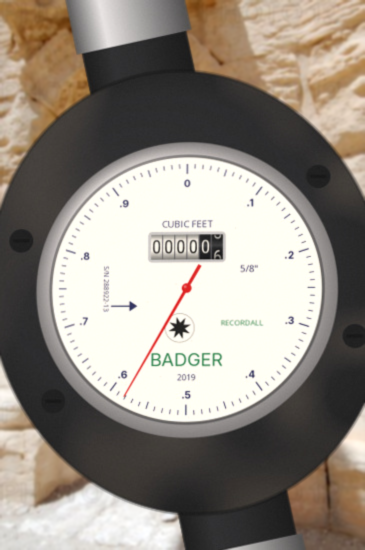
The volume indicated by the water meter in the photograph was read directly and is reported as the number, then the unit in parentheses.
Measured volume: 5.58 (ft³)
